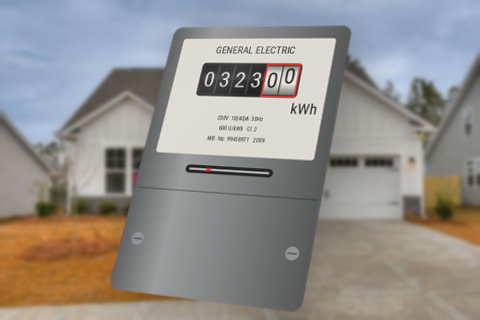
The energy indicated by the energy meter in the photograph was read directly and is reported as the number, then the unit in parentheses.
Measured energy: 323.00 (kWh)
